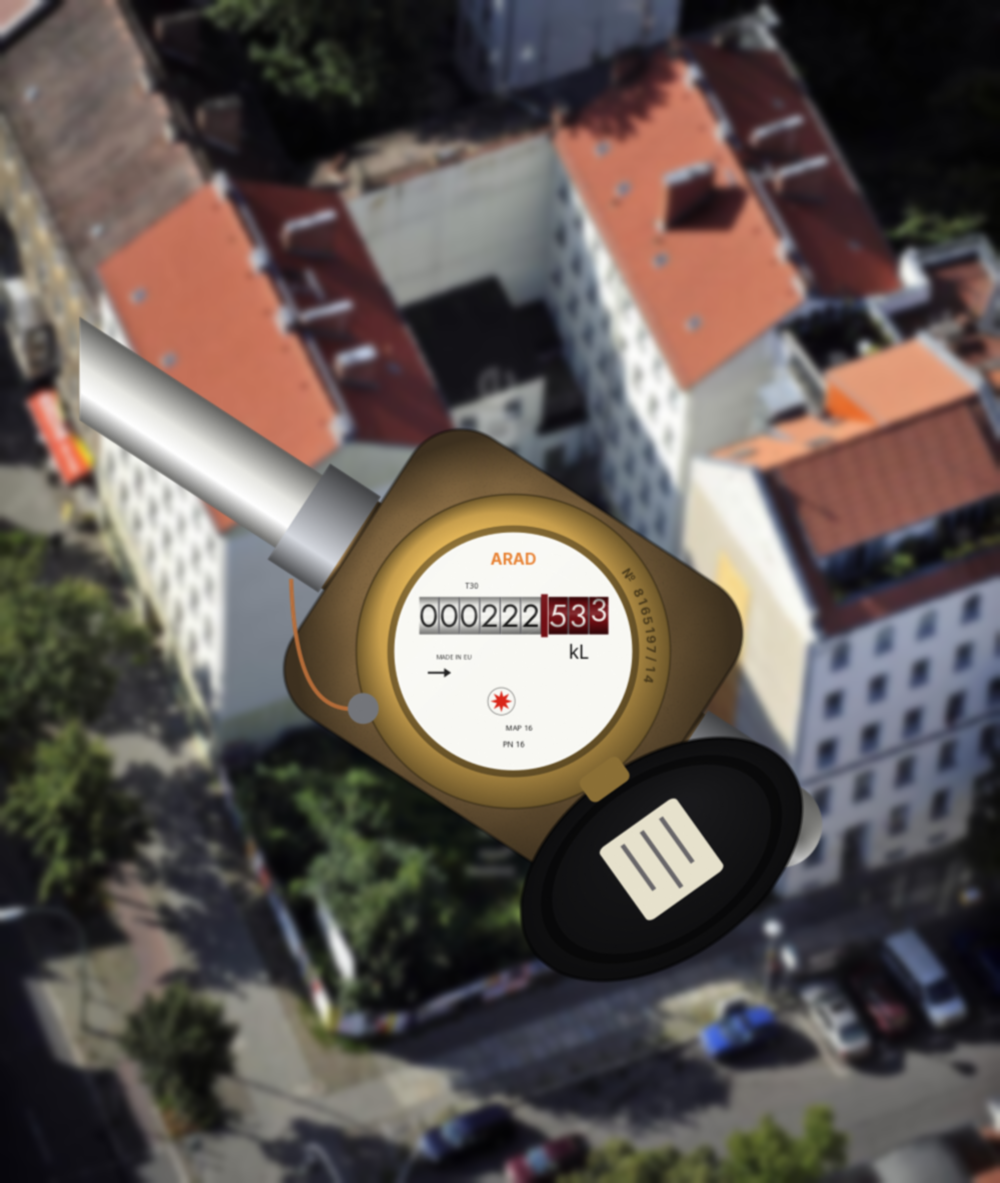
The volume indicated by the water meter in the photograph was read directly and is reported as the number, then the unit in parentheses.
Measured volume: 222.533 (kL)
